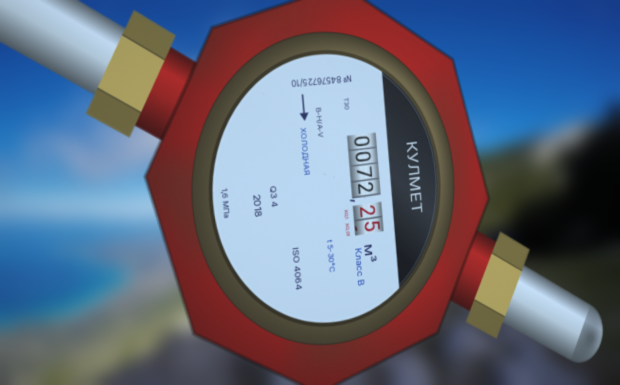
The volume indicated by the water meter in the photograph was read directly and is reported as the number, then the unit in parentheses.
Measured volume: 72.25 (m³)
